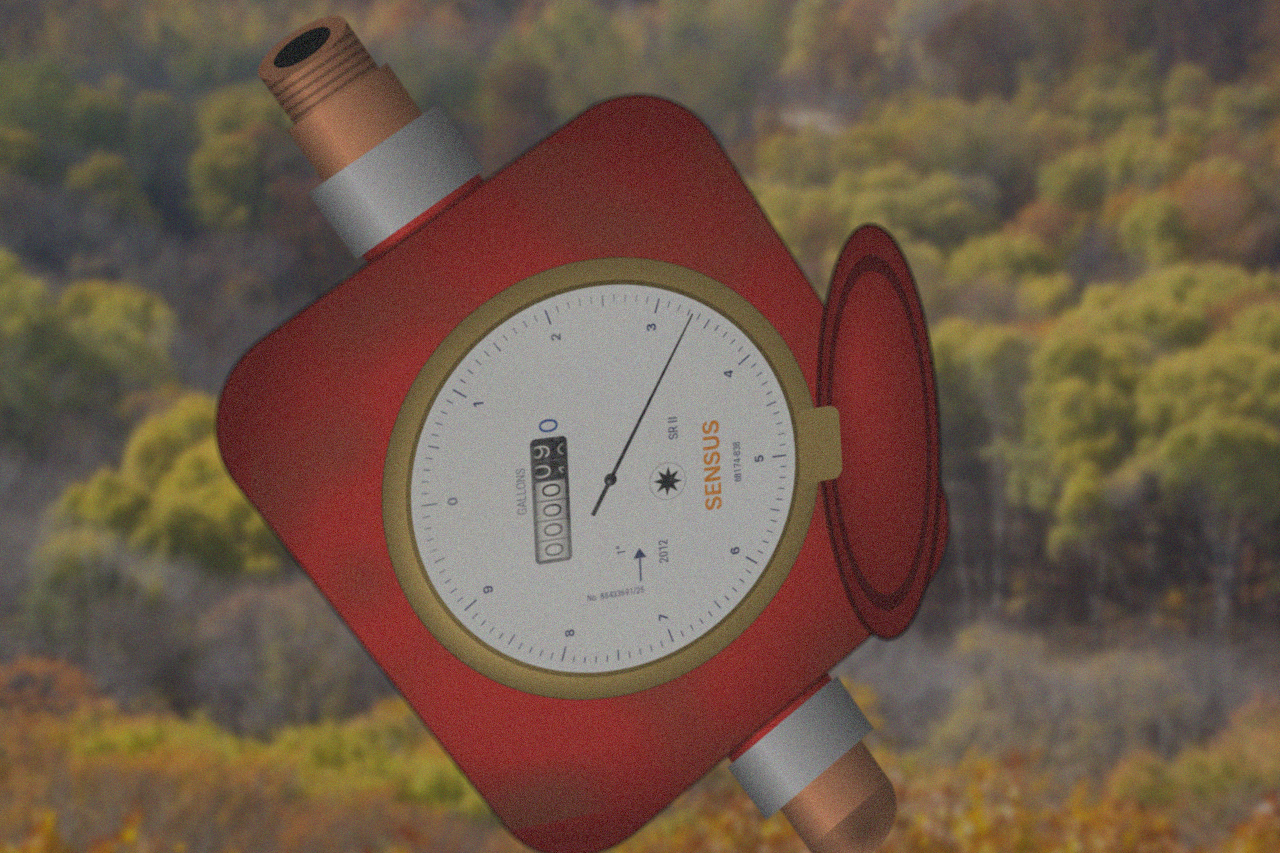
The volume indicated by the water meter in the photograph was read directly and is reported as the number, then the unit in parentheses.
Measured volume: 93.3 (gal)
